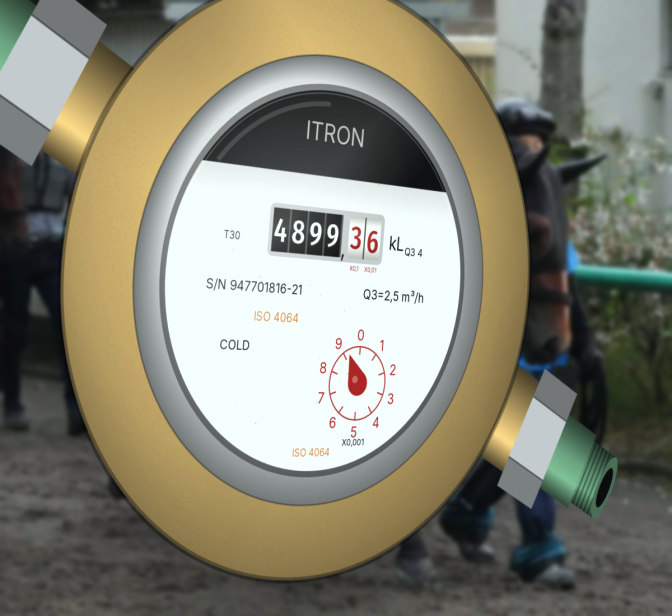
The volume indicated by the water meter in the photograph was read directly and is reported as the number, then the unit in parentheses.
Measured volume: 4899.359 (kL)
